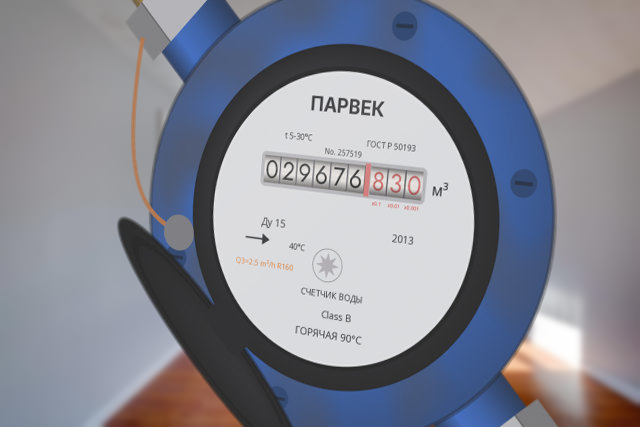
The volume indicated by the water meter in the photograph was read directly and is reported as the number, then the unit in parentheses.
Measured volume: 29676.830 (m³)
